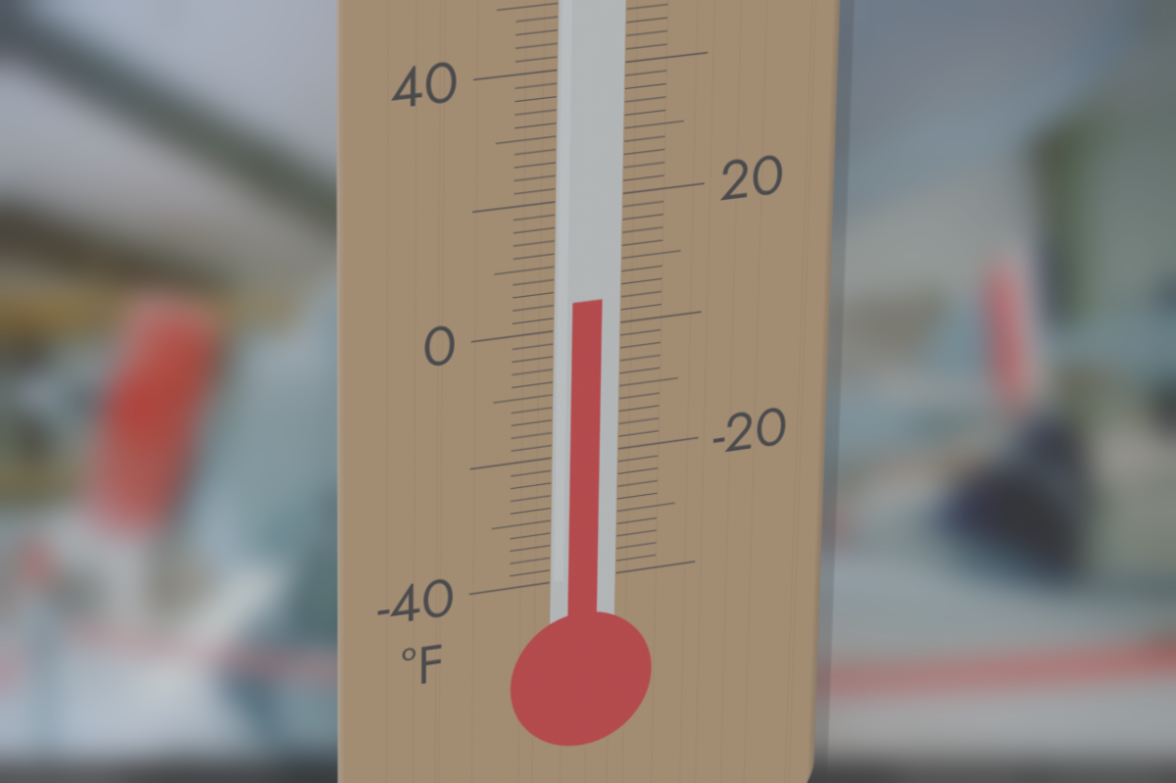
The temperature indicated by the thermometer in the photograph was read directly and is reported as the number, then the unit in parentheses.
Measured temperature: 4 (°F)
